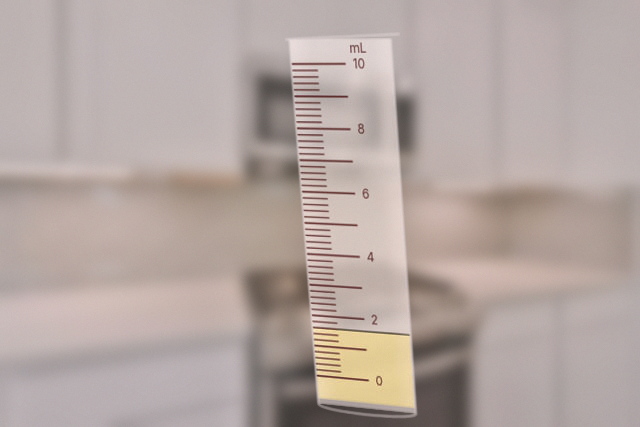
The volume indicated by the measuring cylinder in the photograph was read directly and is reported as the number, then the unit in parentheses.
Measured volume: 1.6 (mL)
